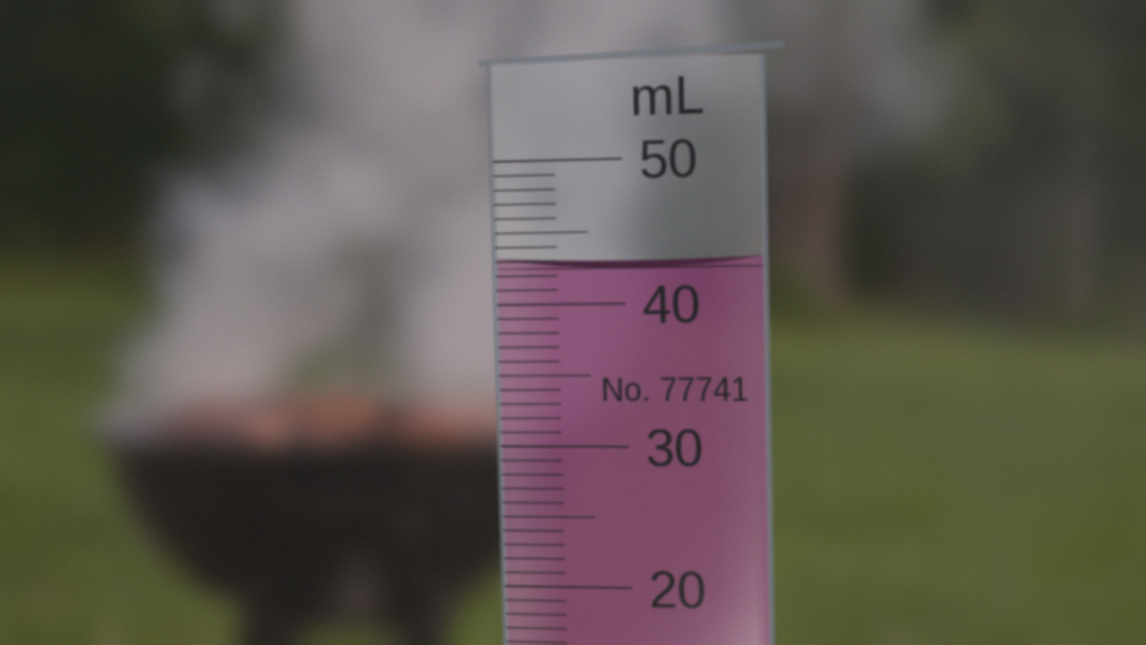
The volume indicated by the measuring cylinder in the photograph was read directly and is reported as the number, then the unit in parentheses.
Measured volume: 42.5 (mL)
